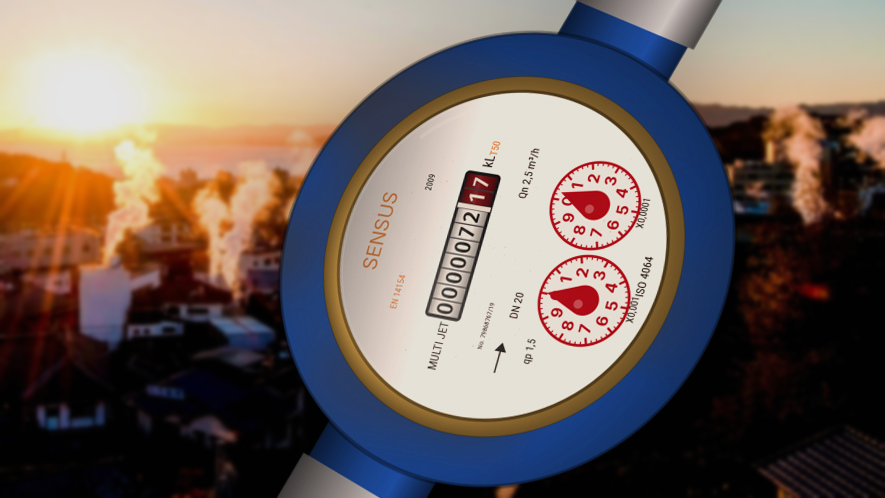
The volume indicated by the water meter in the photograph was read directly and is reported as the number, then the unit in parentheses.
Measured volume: 72.1700 (kL)
